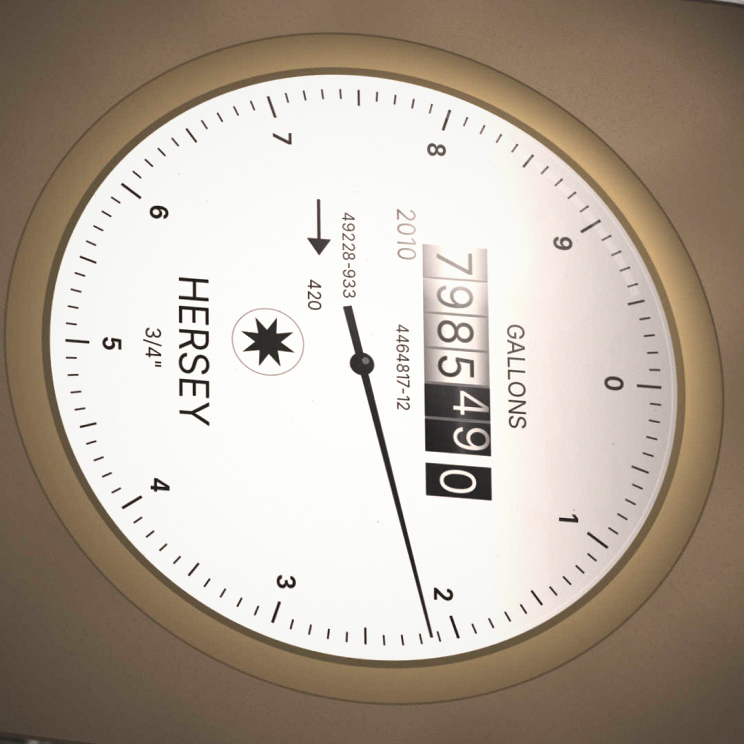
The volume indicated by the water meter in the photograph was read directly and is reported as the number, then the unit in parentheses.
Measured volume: 7985492.1 (gal)
